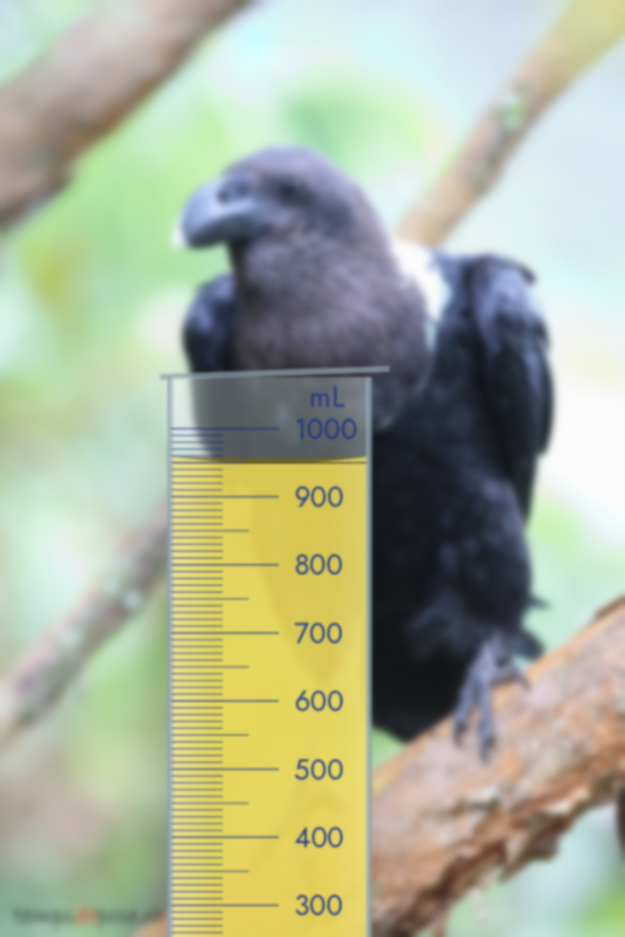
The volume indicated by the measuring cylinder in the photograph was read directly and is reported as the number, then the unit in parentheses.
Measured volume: 950 (mL)
